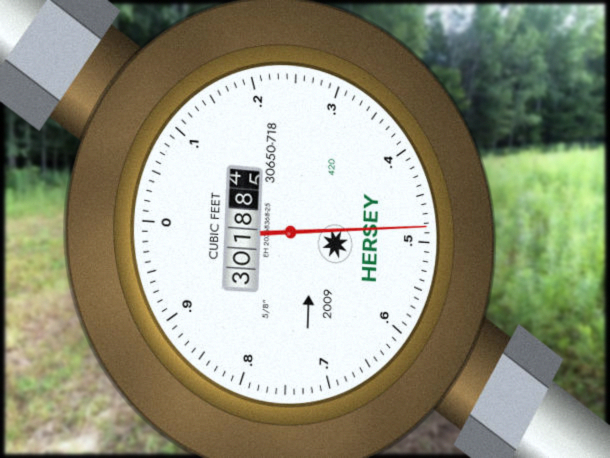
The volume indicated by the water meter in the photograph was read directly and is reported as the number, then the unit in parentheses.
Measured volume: 301884.48 (ft³)
